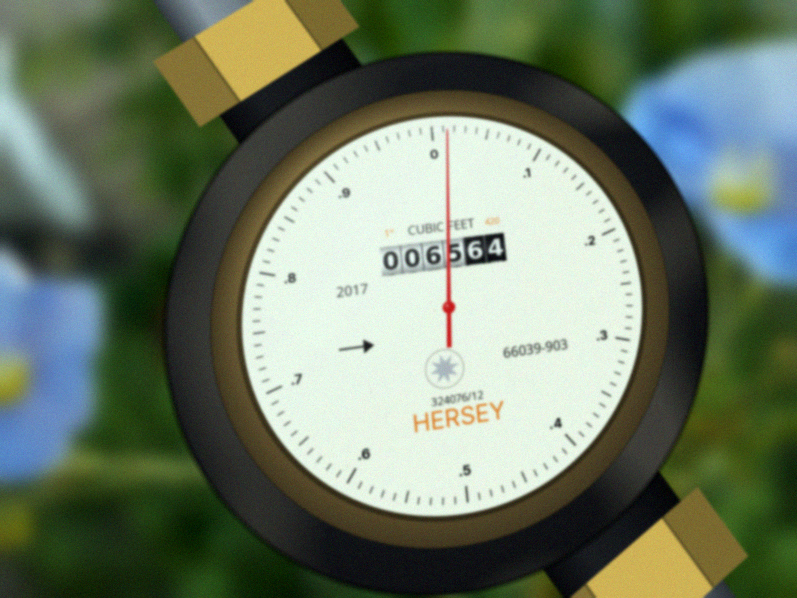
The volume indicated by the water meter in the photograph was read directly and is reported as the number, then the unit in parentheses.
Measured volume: 6564.01 (ft³)
